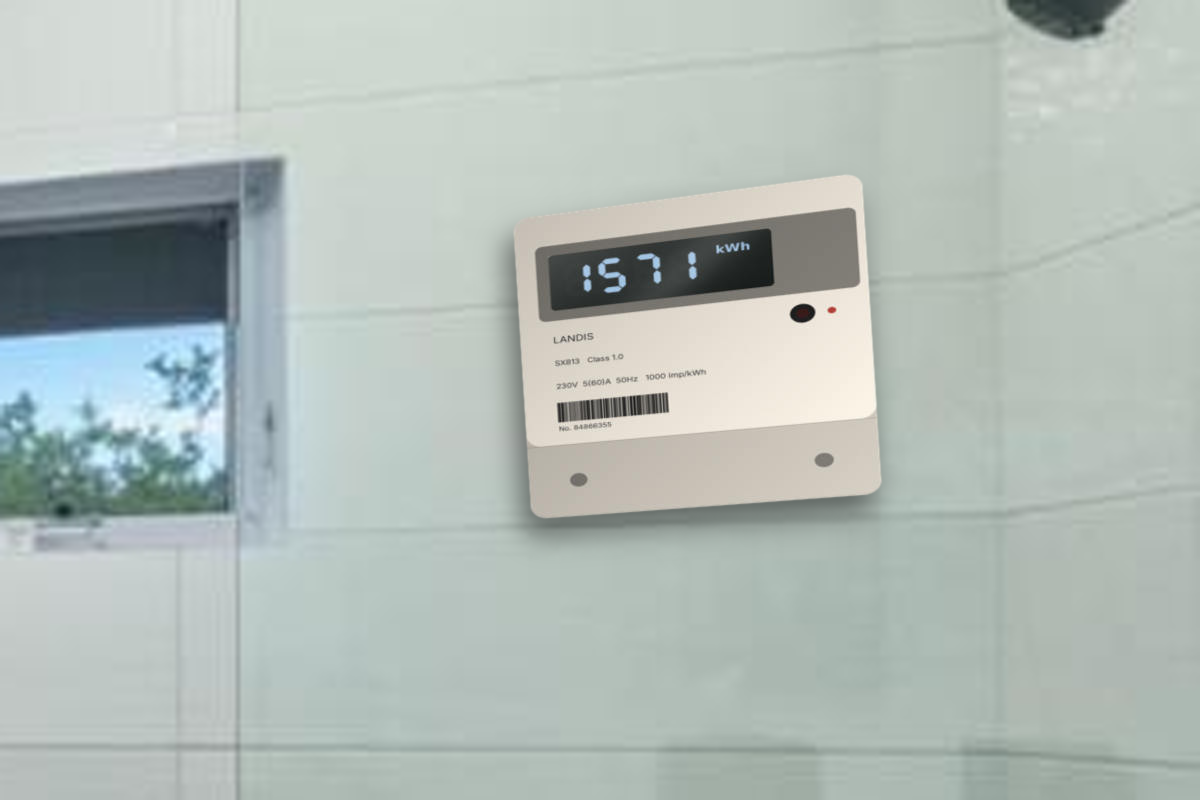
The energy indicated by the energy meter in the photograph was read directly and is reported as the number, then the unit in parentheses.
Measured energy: 1571 (kWh)
